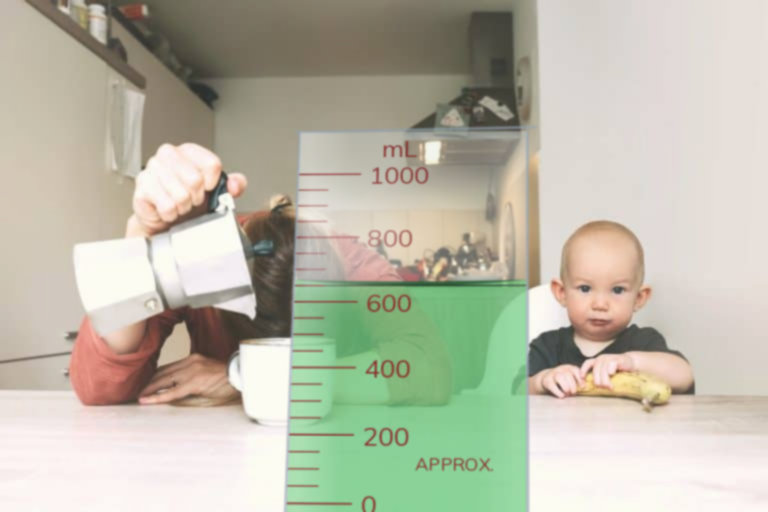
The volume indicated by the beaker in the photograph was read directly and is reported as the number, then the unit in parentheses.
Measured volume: 650 (mL)
